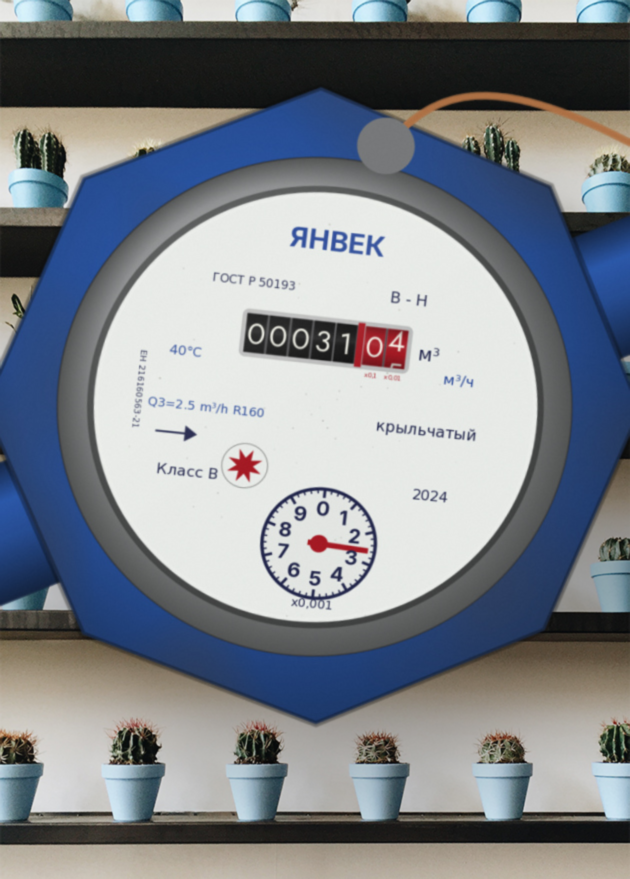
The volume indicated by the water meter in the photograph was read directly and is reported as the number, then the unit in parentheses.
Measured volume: 31.042 (m³)
